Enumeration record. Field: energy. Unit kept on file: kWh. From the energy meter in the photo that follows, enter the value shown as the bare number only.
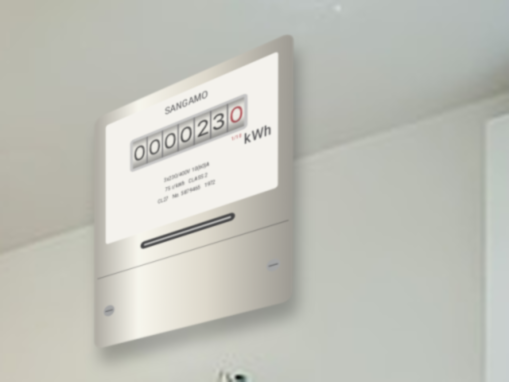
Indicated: 23.0
